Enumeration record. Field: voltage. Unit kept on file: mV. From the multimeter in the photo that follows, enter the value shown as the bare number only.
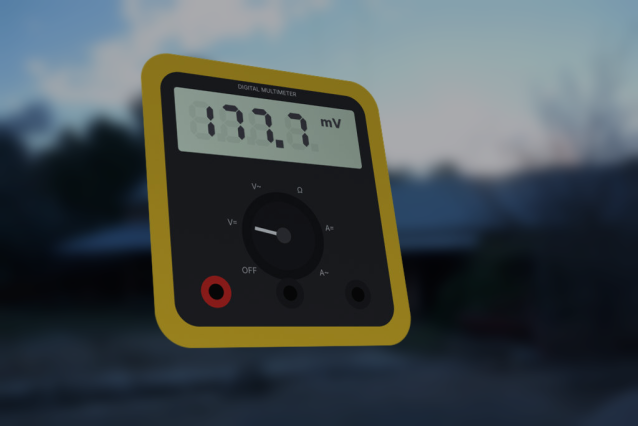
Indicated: 177.7
